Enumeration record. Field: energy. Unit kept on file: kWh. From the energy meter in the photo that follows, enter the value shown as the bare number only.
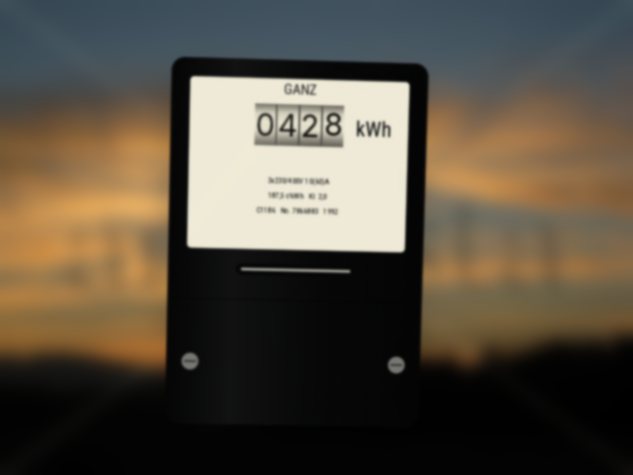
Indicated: 428
